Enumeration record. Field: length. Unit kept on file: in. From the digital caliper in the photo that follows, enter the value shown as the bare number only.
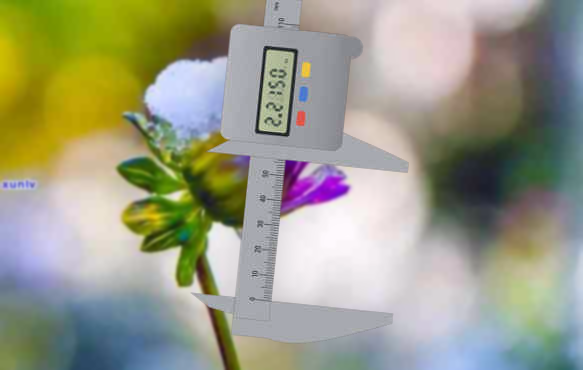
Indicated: 2.2150
